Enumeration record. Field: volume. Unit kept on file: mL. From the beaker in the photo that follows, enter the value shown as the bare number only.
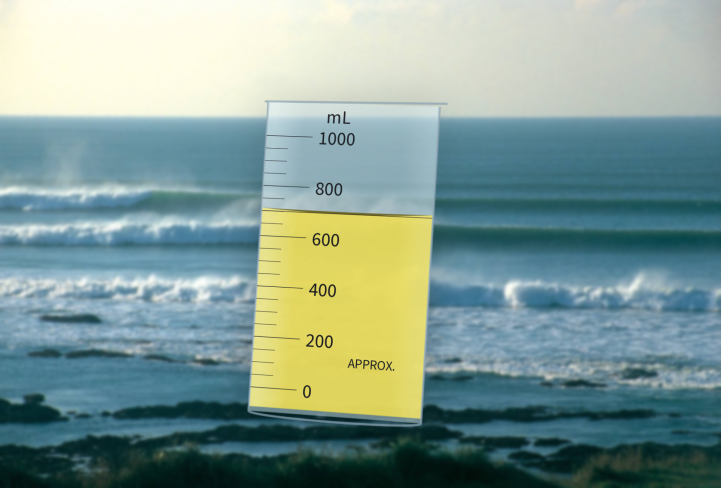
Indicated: 700
